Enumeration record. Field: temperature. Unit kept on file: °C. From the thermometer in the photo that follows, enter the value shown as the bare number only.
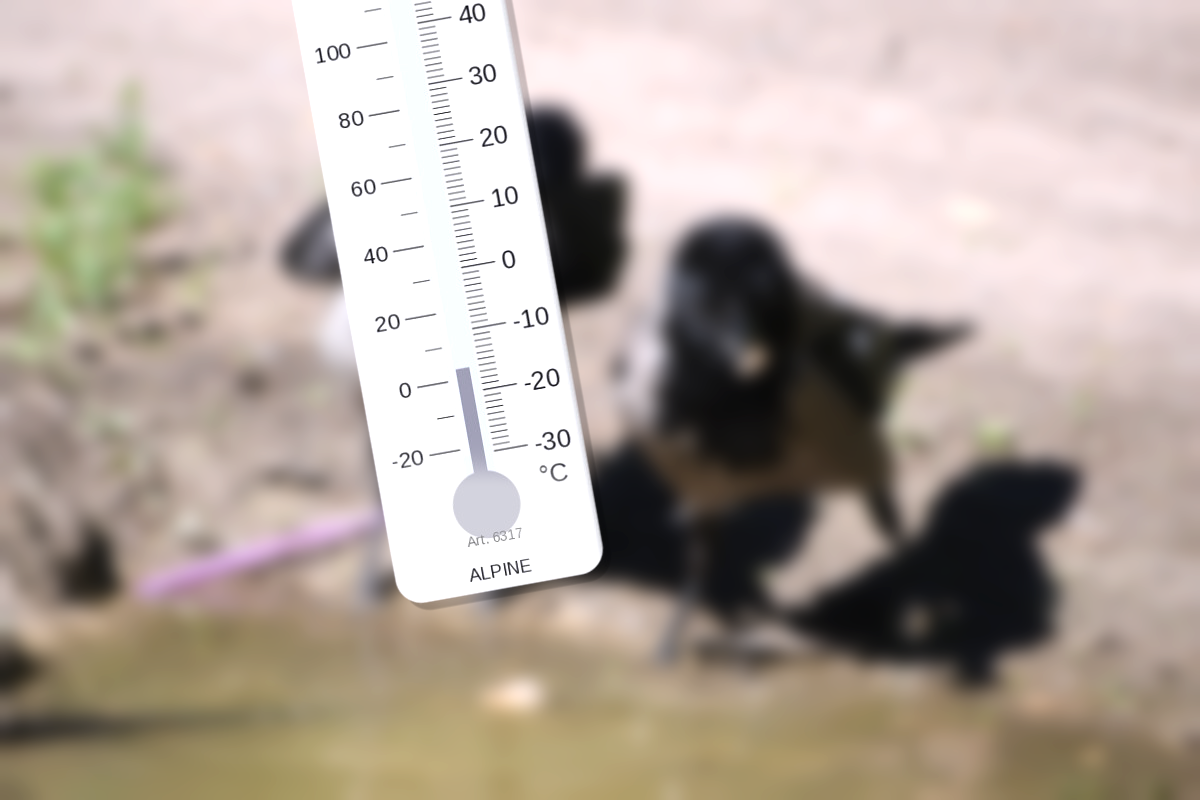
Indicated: -16
